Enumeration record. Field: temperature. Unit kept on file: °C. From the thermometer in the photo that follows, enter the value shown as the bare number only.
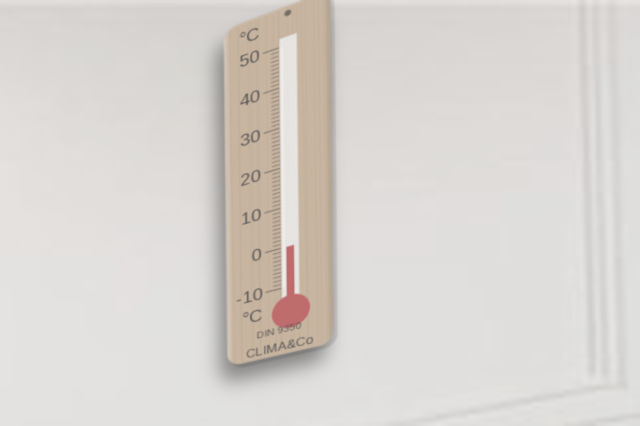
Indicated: 0
